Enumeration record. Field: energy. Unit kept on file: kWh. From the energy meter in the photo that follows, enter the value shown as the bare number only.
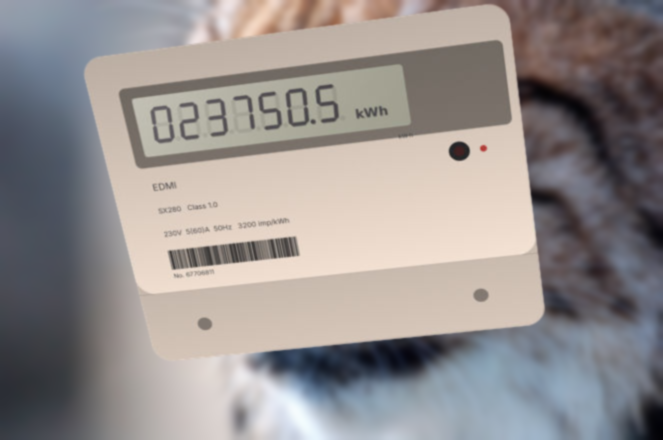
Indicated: 23750.5
